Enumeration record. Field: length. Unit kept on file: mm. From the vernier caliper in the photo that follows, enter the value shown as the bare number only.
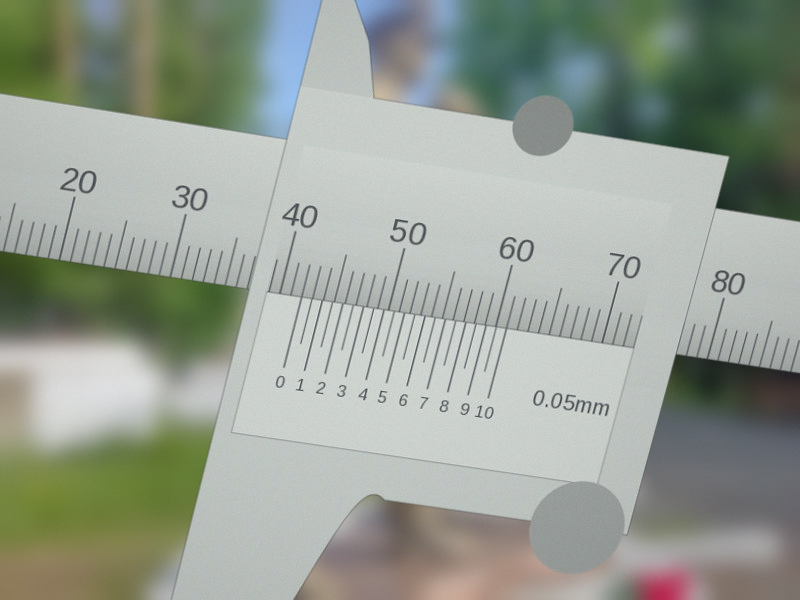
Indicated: 42.0
